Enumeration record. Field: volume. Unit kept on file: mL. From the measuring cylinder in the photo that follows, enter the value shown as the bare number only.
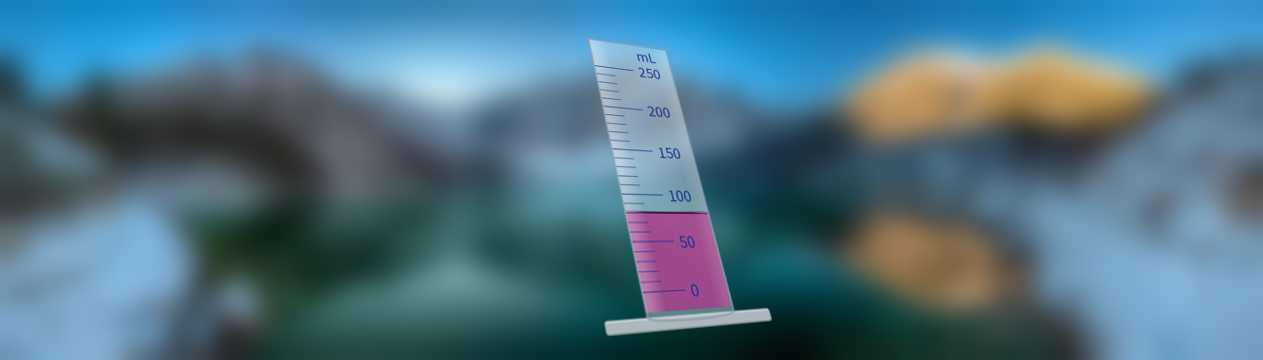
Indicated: 80
